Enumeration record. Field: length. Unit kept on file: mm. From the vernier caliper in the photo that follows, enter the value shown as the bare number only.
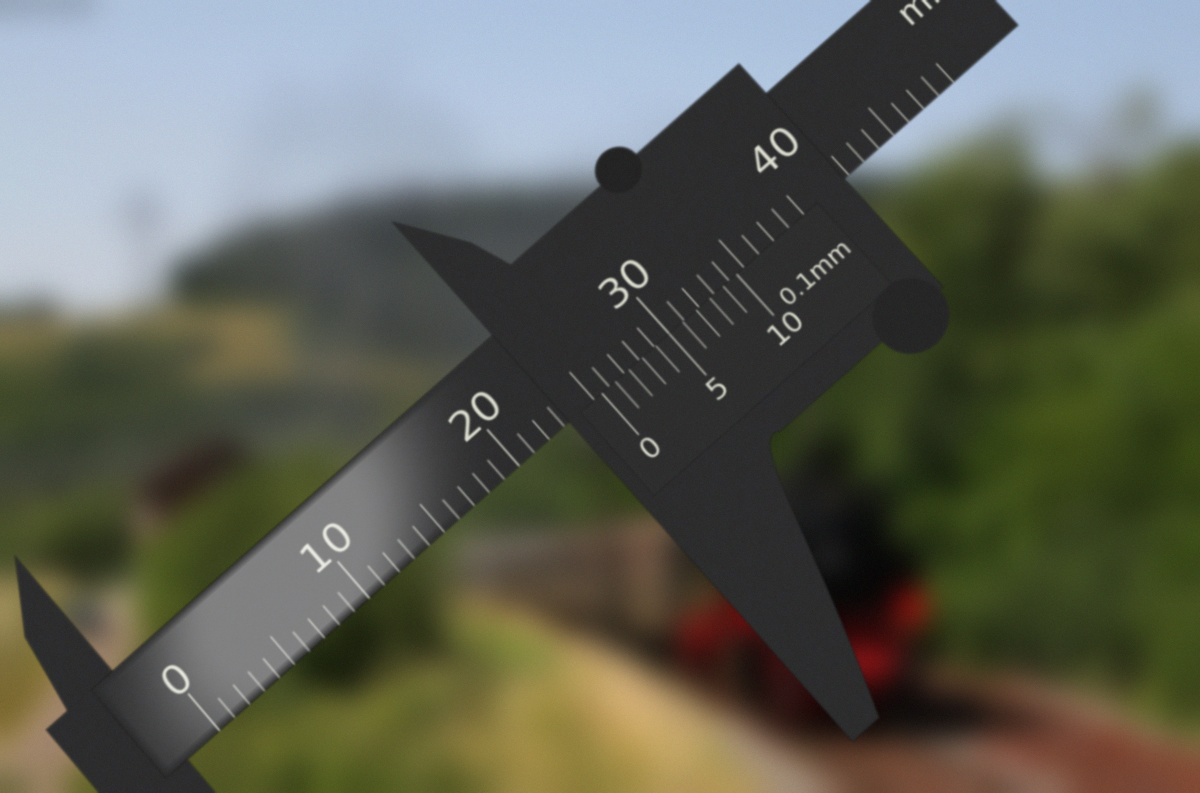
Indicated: 25.5
